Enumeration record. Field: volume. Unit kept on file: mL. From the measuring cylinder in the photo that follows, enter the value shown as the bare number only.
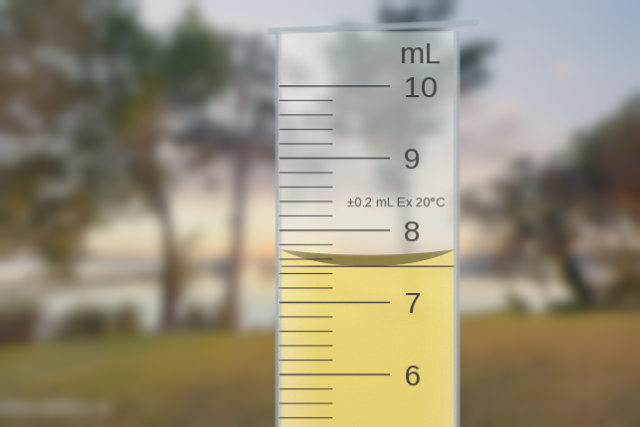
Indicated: 7.5
